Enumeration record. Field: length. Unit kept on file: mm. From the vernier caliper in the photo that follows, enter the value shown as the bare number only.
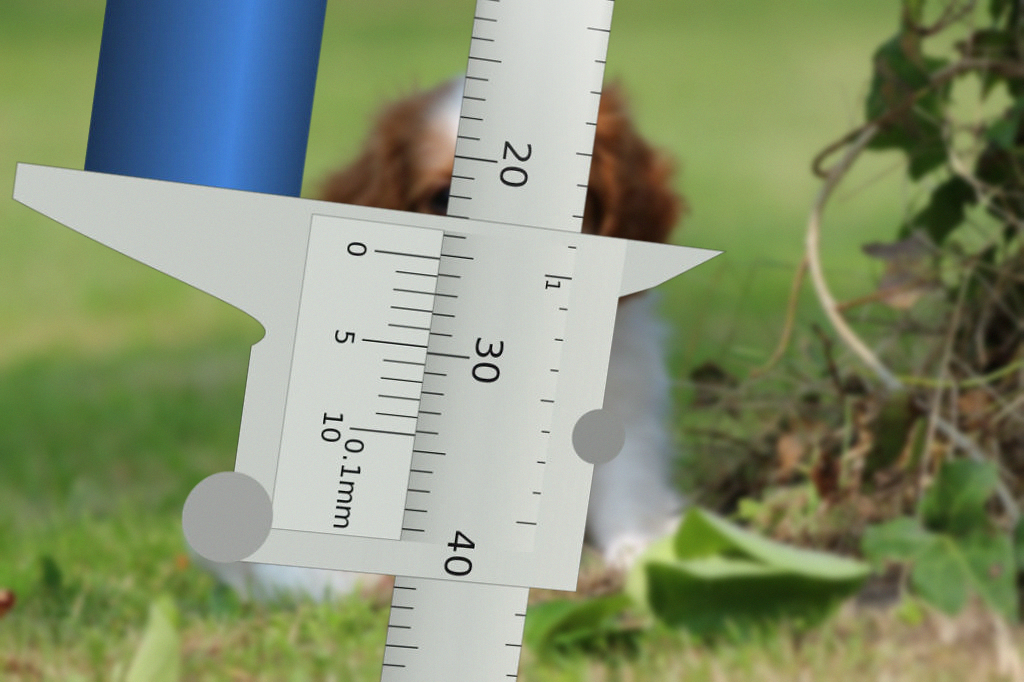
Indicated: 25.2
